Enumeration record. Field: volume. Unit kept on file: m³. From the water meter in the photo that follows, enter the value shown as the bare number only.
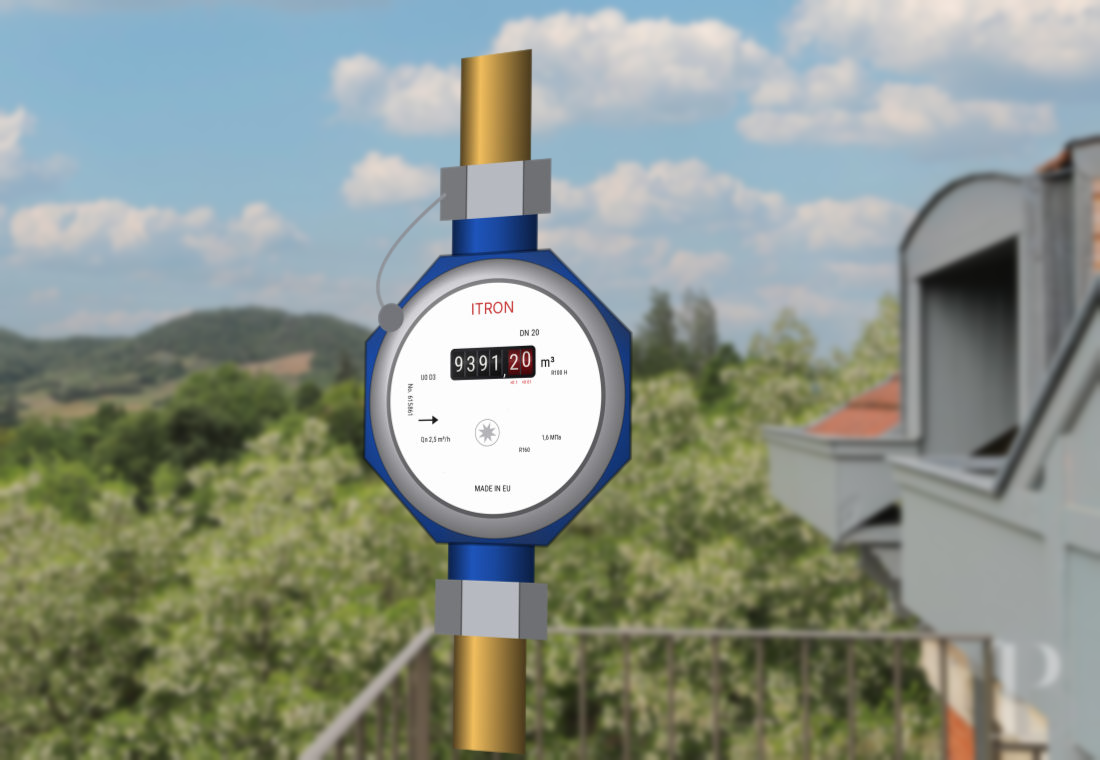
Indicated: 9391.20
